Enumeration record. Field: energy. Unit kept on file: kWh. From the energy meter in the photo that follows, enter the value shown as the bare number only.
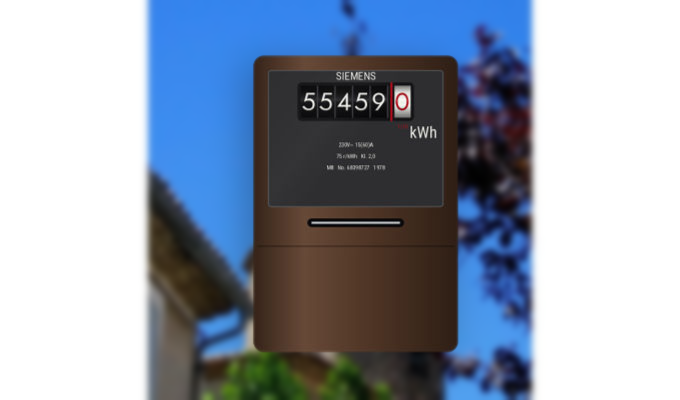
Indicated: 55459.0
